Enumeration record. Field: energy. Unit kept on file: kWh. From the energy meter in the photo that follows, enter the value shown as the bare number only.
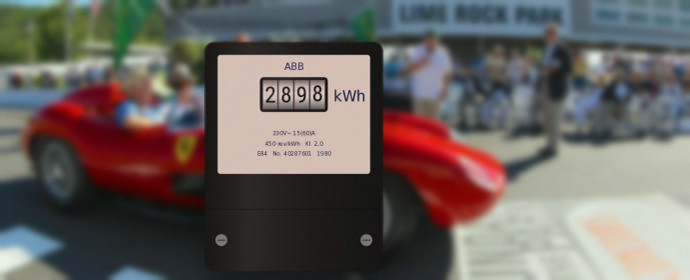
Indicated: 2898
